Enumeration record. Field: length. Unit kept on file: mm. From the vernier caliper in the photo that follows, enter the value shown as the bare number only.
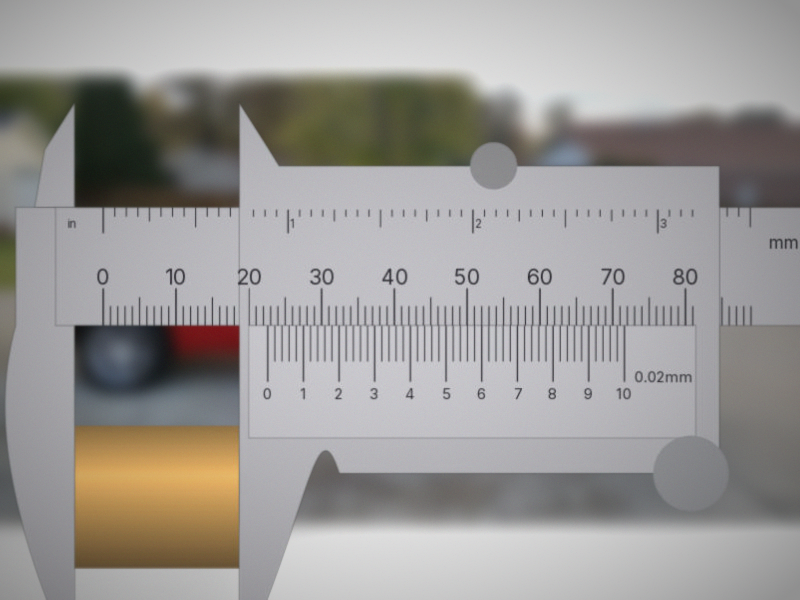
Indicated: 22.6
